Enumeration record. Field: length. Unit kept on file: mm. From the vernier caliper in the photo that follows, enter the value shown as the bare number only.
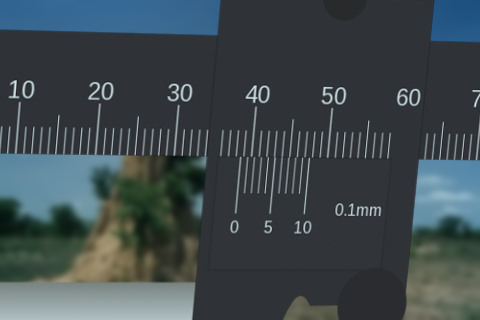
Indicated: 38.6
